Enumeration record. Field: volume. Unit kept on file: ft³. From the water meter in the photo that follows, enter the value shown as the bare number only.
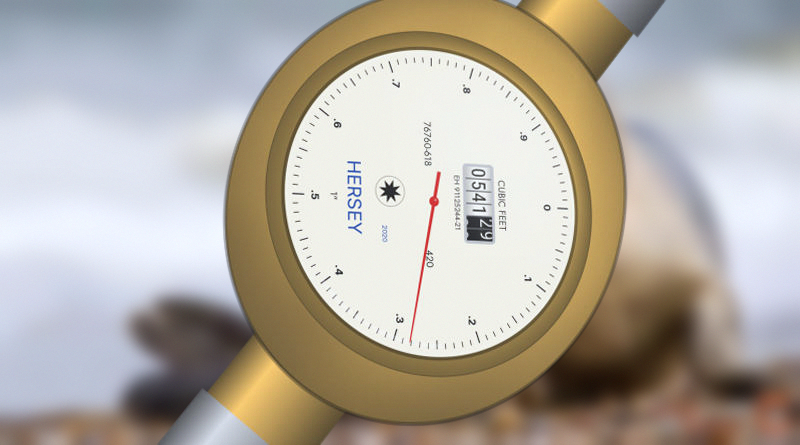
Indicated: 54129.28
